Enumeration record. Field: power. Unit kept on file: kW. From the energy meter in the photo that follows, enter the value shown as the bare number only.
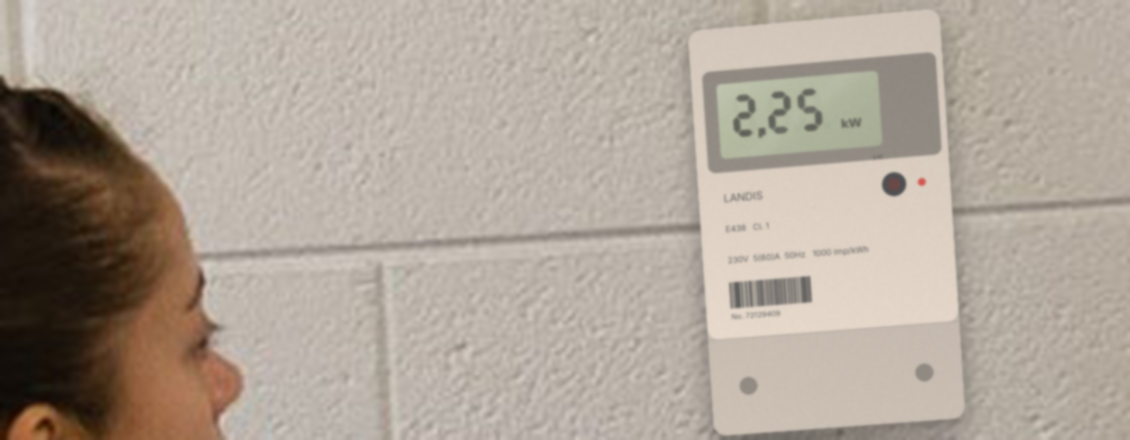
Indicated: 2.25
